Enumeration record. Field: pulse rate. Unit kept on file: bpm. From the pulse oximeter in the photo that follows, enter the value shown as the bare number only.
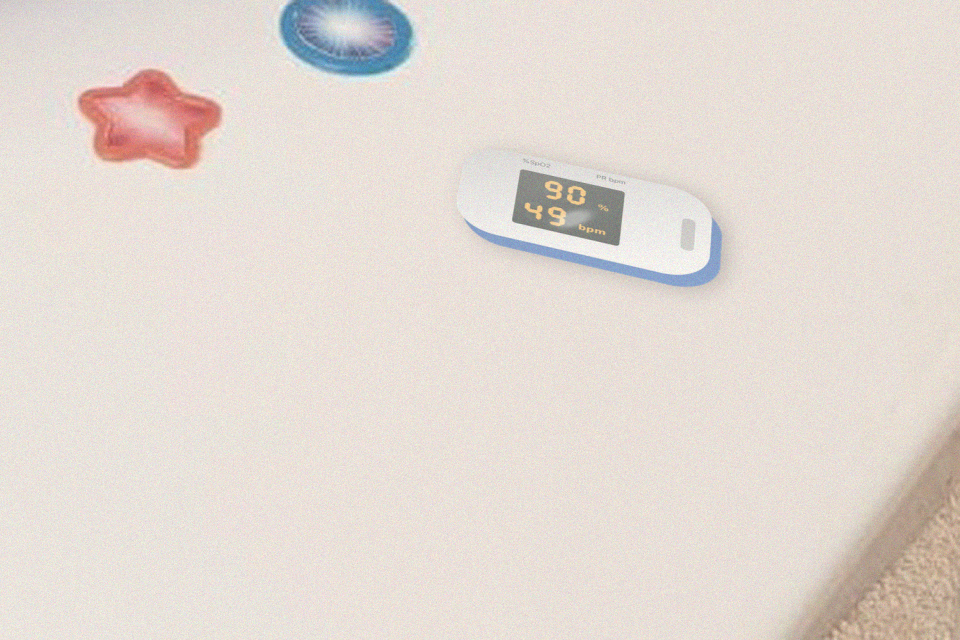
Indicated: 49
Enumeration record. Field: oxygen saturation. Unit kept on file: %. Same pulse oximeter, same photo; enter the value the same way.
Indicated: 90
